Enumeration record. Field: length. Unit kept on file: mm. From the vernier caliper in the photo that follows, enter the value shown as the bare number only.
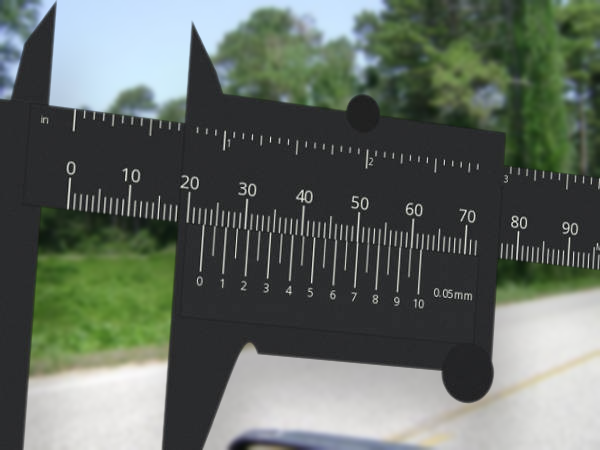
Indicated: 22.8
